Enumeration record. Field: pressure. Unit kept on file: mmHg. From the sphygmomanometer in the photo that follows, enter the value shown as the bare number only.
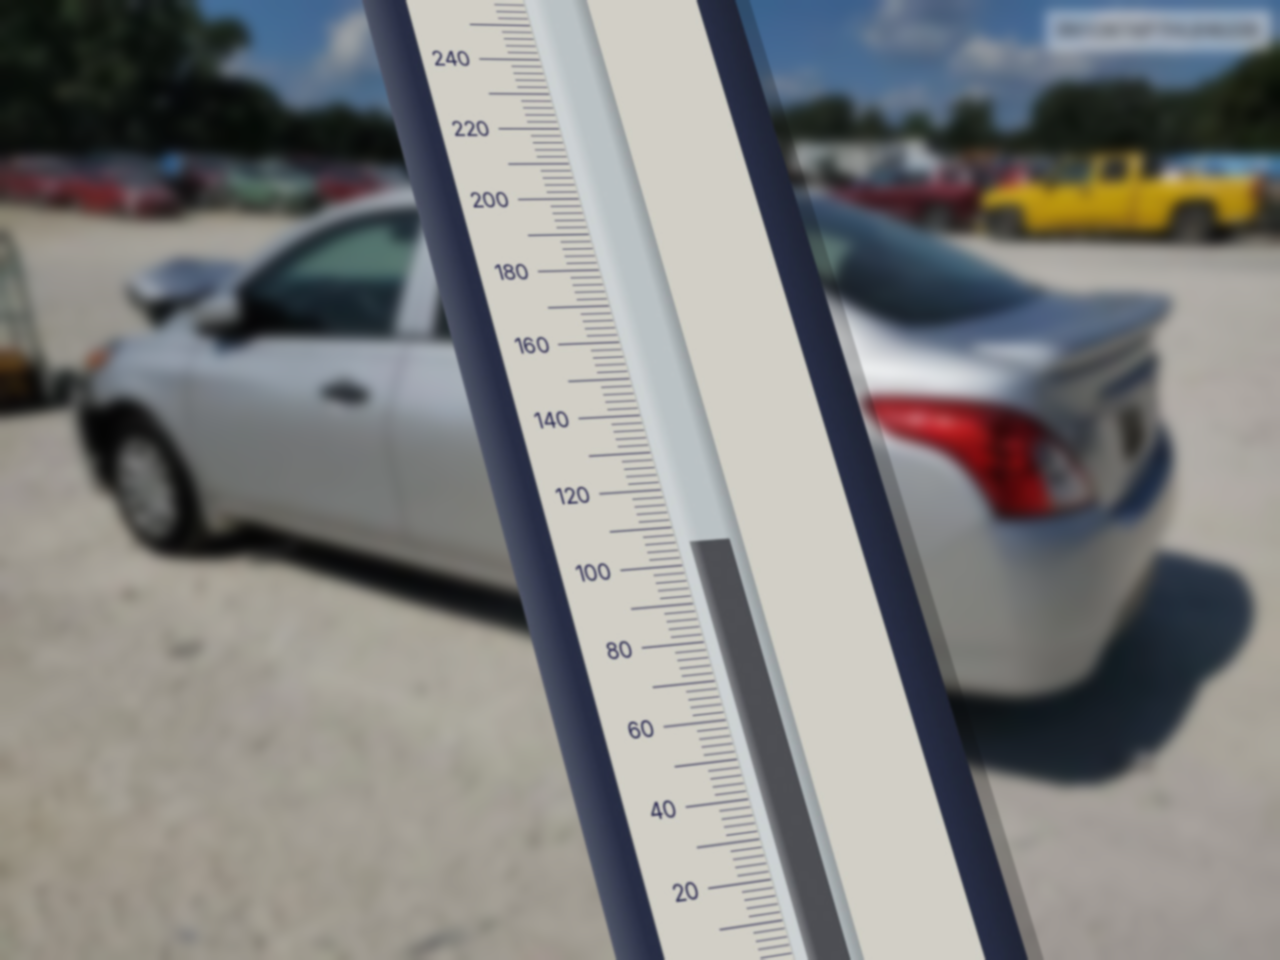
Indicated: 106
